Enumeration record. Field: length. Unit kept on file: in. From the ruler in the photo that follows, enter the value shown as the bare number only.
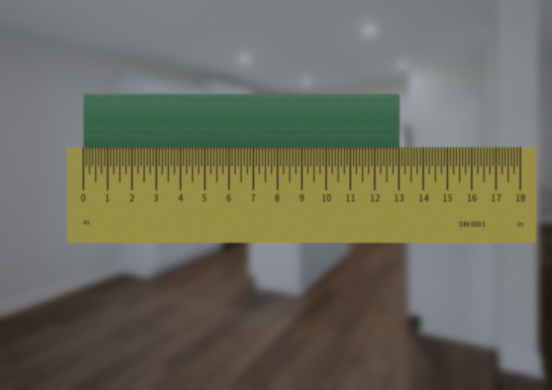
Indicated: 13
